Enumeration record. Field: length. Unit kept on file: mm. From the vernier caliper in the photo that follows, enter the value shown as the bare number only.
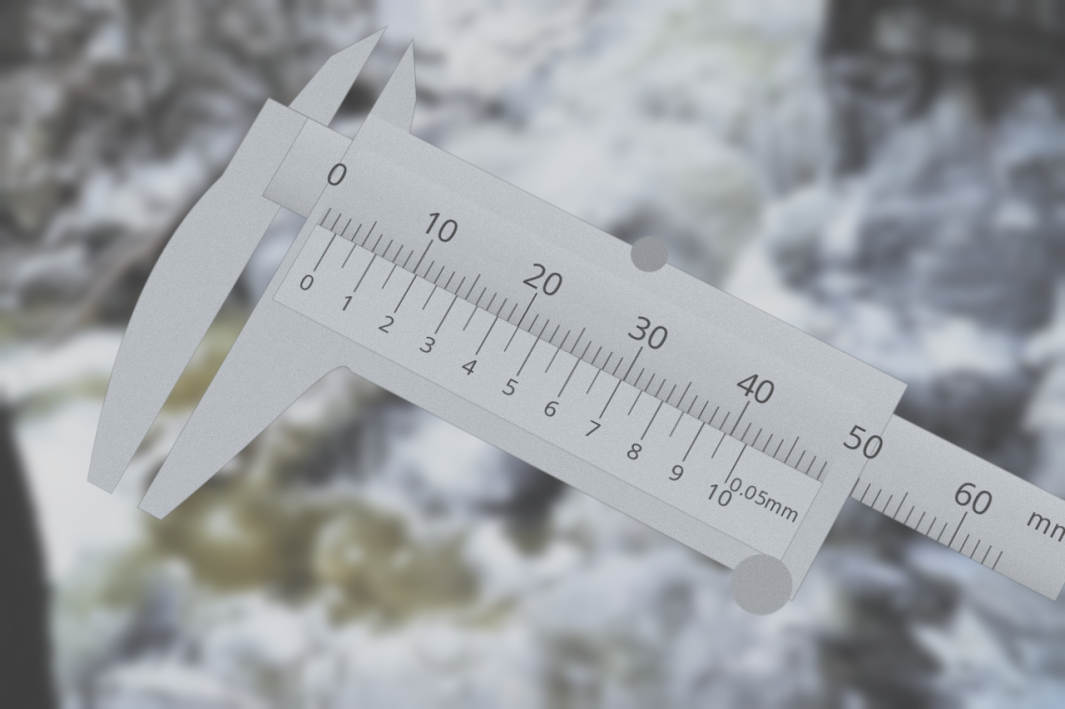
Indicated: 2.5
